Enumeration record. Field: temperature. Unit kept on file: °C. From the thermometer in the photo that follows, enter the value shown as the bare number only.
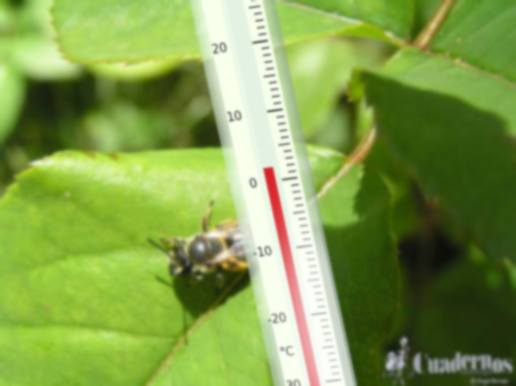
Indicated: 2
